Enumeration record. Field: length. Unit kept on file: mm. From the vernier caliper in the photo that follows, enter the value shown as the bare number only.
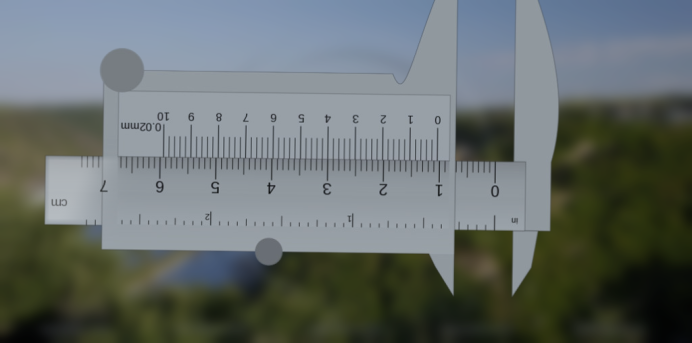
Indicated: 10.4
